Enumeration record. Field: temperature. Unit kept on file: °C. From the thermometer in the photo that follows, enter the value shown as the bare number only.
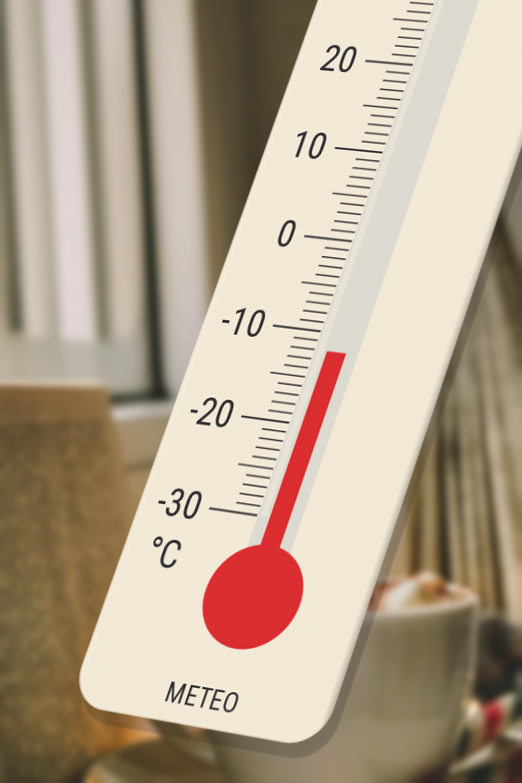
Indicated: -12
